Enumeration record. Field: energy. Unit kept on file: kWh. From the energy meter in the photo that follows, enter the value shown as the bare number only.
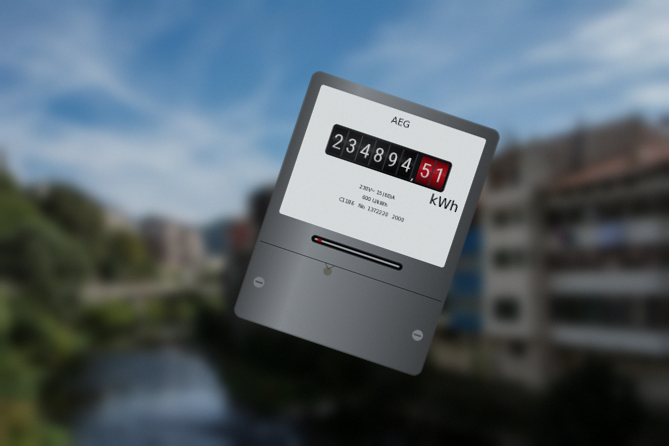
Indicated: 234894.51
